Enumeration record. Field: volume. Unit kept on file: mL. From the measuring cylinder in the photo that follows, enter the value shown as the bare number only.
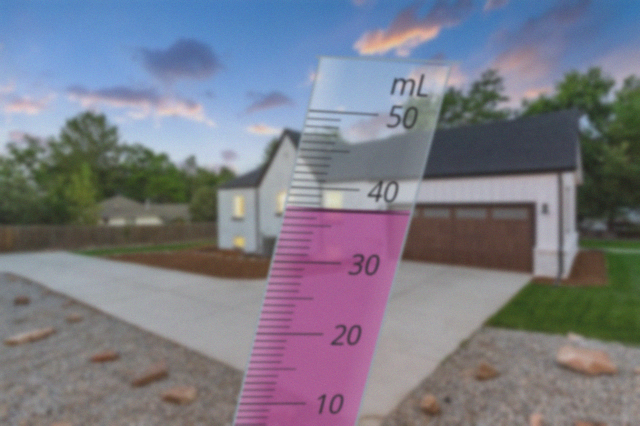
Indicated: 37
